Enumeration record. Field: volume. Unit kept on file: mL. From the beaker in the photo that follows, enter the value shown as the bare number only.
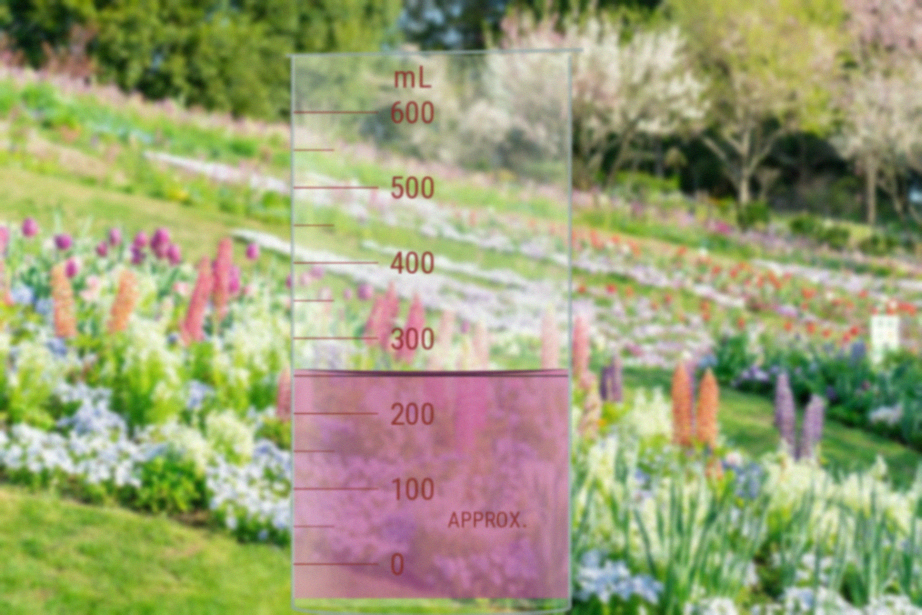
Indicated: 250
